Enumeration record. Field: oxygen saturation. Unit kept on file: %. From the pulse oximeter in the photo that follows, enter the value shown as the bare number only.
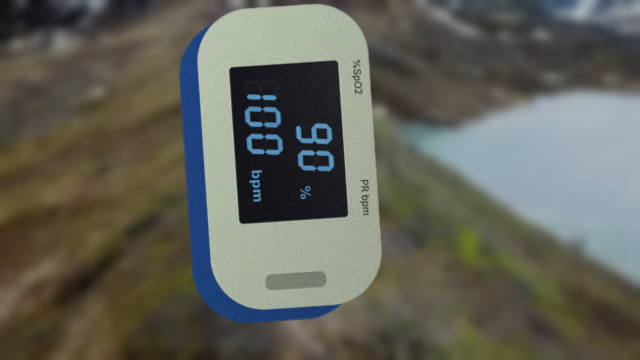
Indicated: 90
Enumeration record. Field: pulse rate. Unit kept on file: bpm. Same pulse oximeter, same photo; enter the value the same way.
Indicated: 100
